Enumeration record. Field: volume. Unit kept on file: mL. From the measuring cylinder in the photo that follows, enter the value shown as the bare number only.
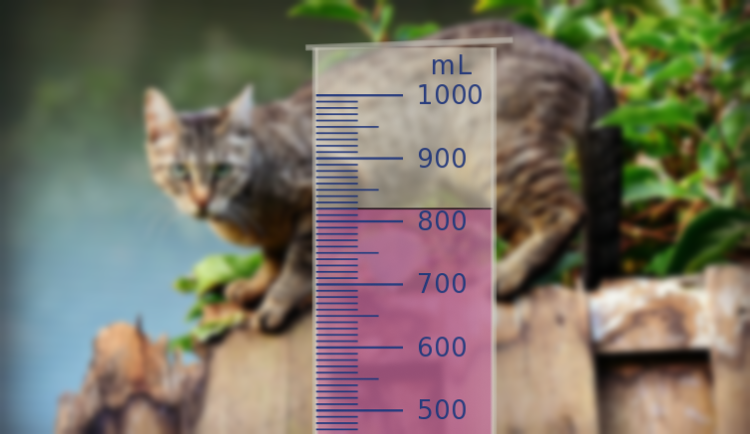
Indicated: 820
